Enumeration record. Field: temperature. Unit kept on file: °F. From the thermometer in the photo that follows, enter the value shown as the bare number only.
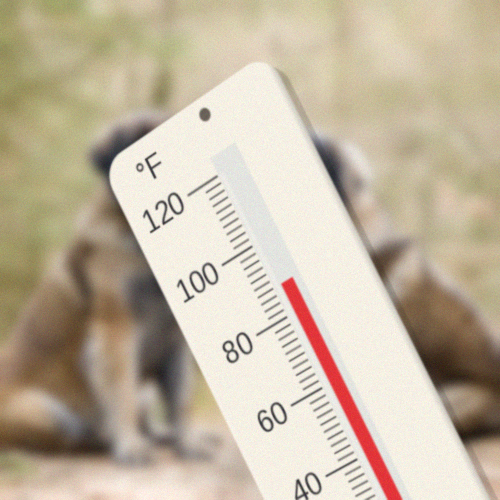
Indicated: 88
